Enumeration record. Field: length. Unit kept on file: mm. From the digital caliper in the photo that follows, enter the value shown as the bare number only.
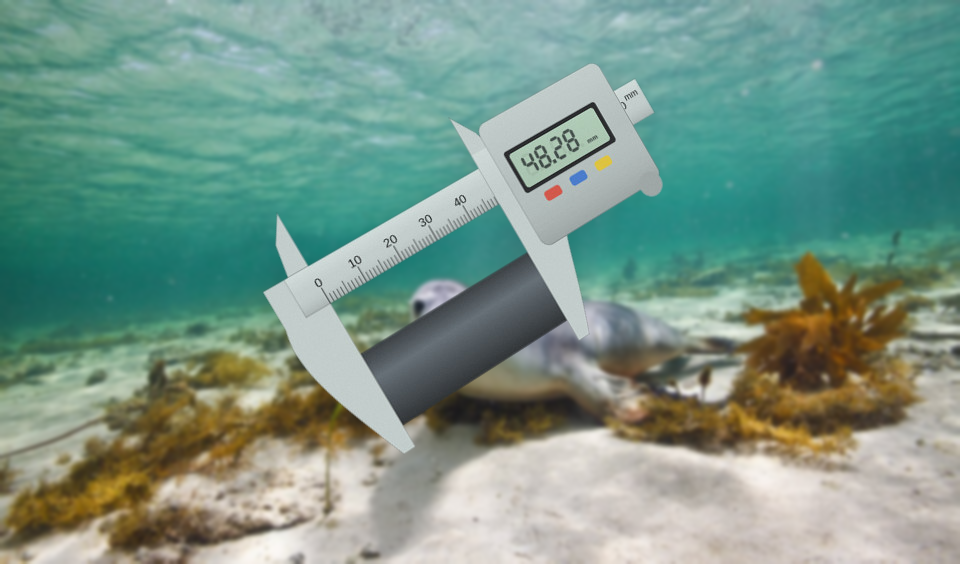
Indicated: 48.28
